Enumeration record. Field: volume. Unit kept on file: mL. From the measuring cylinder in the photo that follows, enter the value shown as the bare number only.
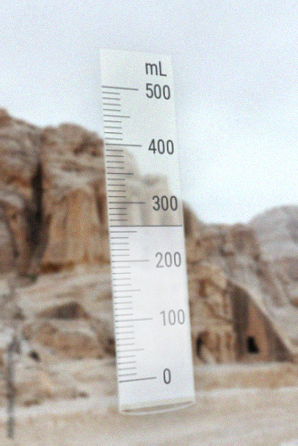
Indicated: 260
